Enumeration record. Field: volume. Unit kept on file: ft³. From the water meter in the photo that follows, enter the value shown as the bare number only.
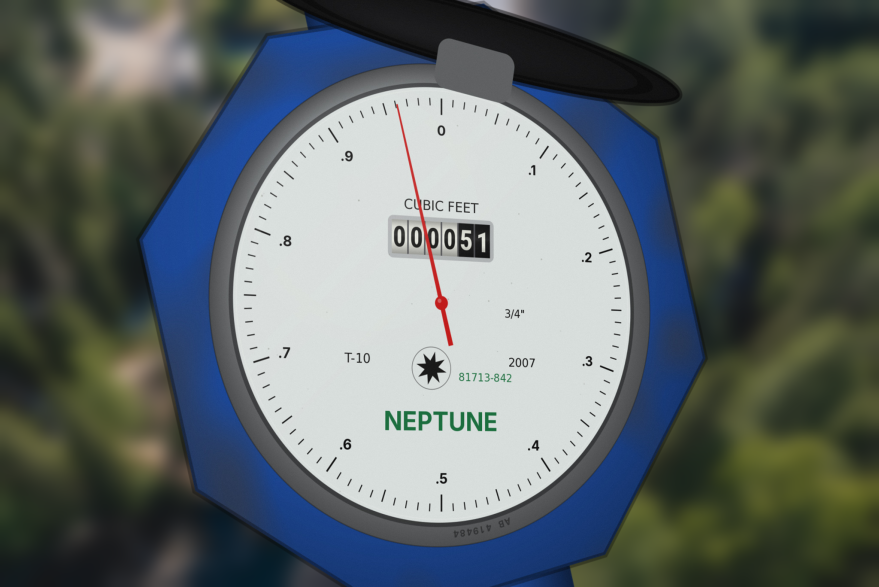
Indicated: 50.96
